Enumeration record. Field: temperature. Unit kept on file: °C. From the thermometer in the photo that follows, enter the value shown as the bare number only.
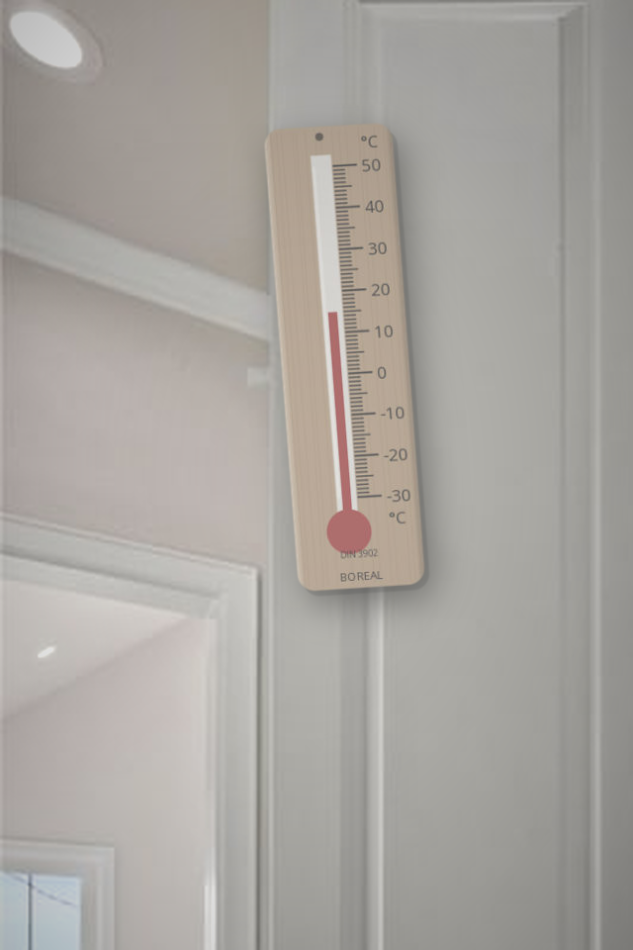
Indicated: 15
